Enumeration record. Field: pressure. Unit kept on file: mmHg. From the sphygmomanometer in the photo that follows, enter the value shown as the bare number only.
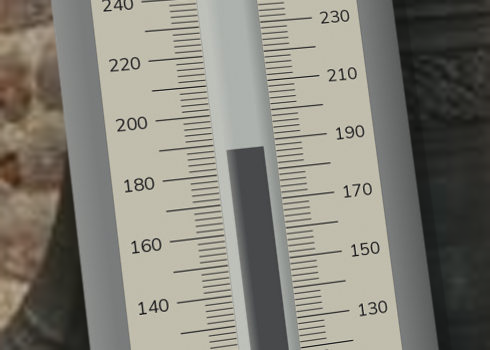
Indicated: 188
